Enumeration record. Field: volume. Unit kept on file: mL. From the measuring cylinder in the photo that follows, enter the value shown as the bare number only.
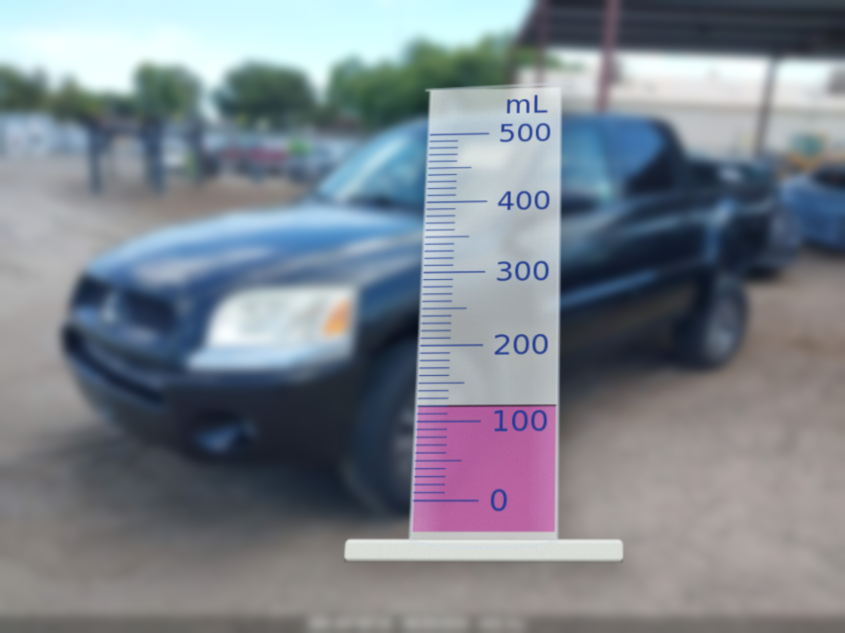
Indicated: 120
